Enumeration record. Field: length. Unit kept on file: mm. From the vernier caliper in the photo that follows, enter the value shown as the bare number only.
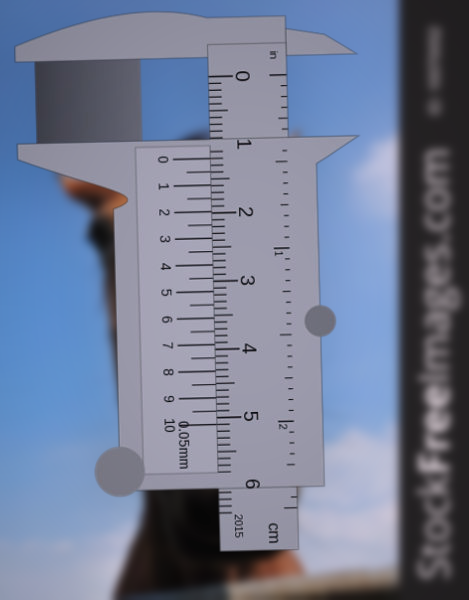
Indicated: 12.0
